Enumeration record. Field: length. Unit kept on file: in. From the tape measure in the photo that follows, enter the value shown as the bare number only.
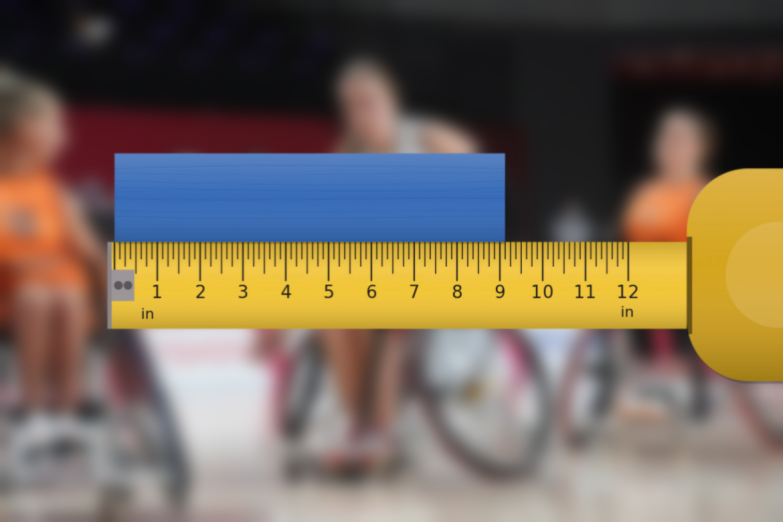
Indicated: 9.125
